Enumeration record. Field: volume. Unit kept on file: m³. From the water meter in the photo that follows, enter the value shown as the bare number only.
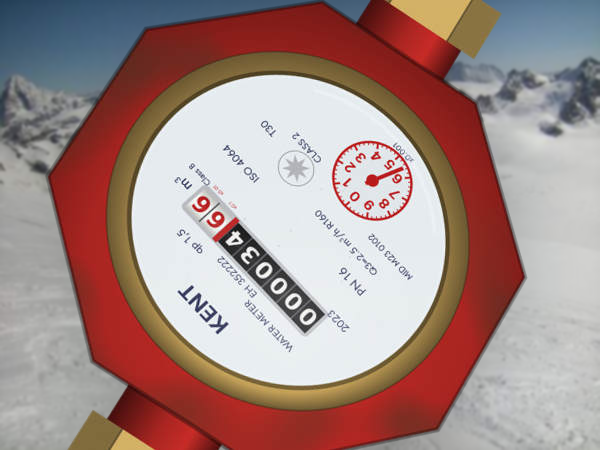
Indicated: 34.665
